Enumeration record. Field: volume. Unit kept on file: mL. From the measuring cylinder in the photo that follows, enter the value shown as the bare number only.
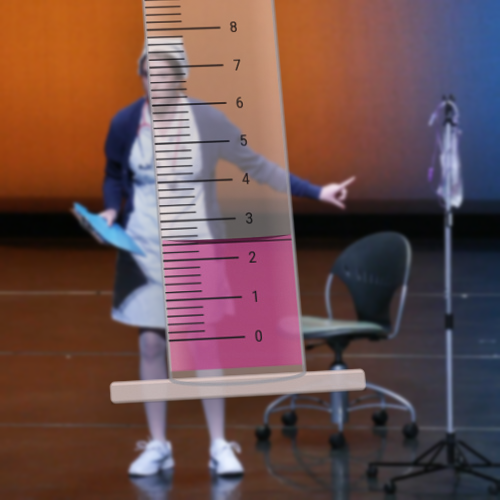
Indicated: 2.4
